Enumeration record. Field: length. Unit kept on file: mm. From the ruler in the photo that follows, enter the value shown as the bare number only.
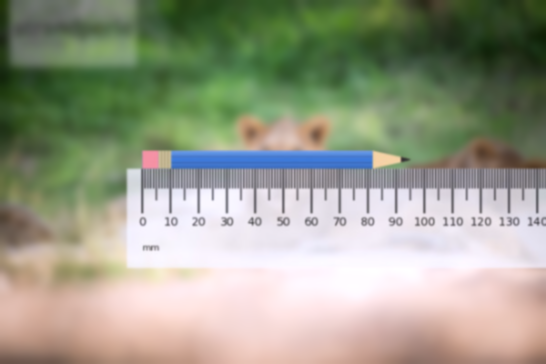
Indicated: 95
